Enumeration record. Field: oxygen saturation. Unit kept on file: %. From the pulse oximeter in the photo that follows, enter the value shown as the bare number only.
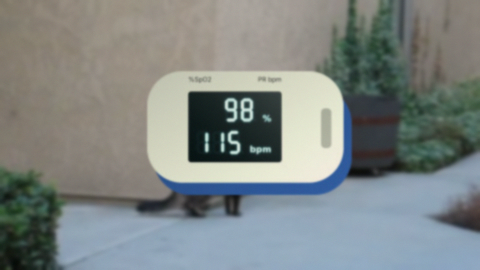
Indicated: 98
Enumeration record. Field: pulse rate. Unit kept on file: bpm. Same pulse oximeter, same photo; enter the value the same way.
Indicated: 115
